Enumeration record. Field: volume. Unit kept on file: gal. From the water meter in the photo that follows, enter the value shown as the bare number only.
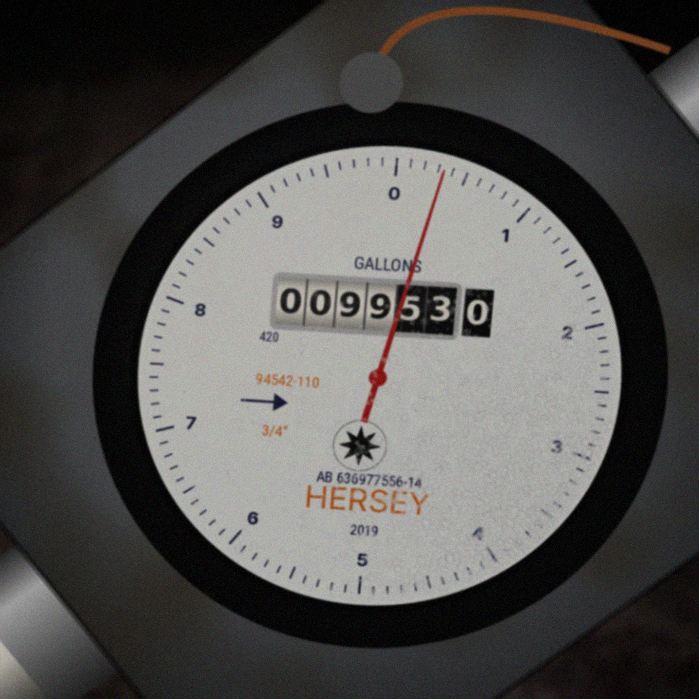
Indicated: 99530.3
